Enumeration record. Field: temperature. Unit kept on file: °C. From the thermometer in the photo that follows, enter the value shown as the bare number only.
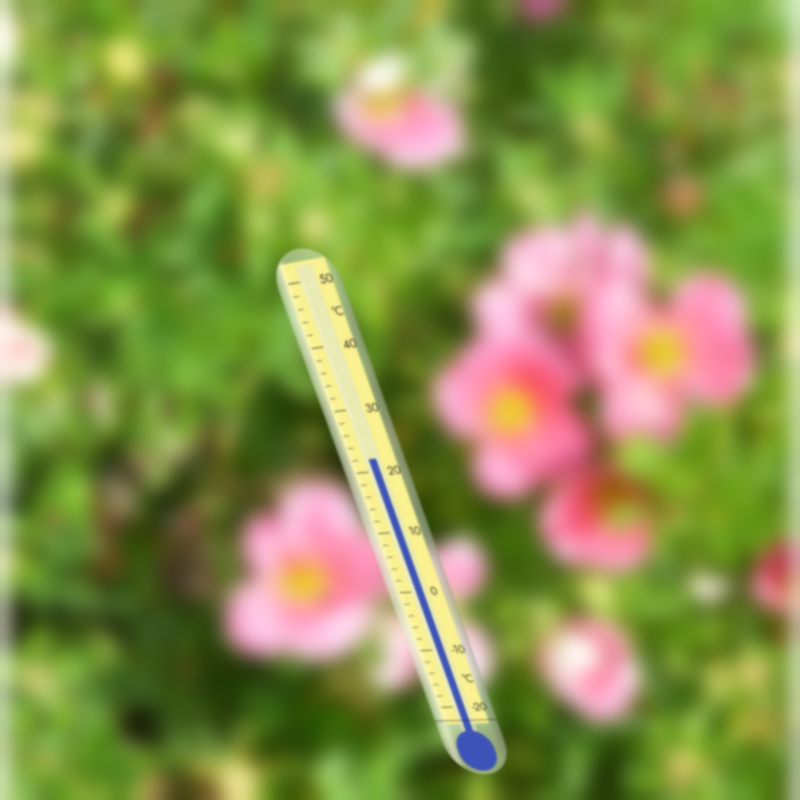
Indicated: 22
